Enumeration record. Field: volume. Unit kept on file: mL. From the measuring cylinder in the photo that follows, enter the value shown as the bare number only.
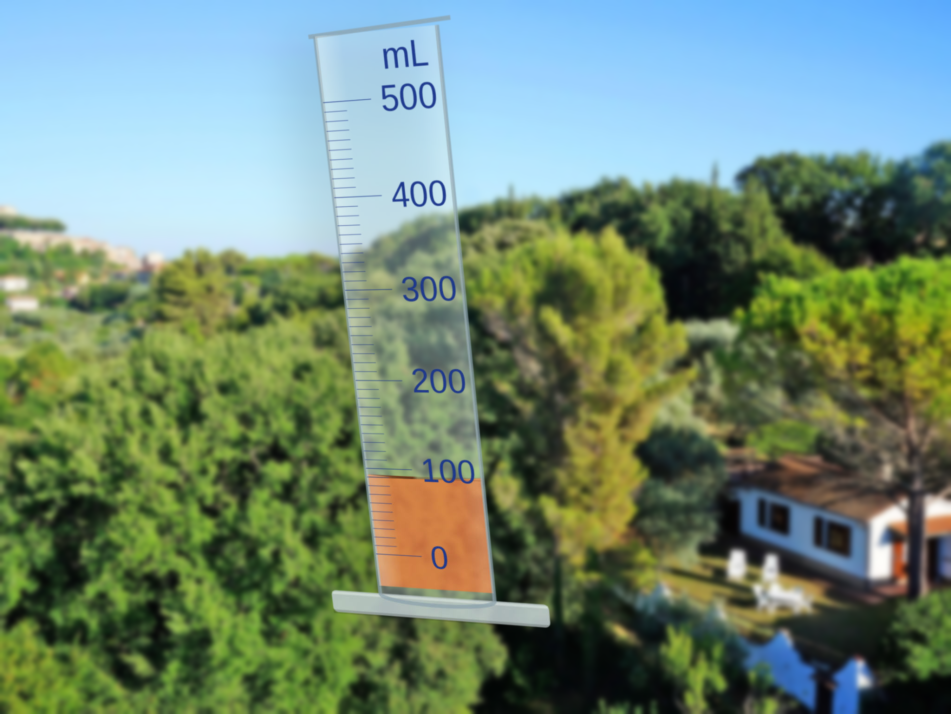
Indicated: 90
